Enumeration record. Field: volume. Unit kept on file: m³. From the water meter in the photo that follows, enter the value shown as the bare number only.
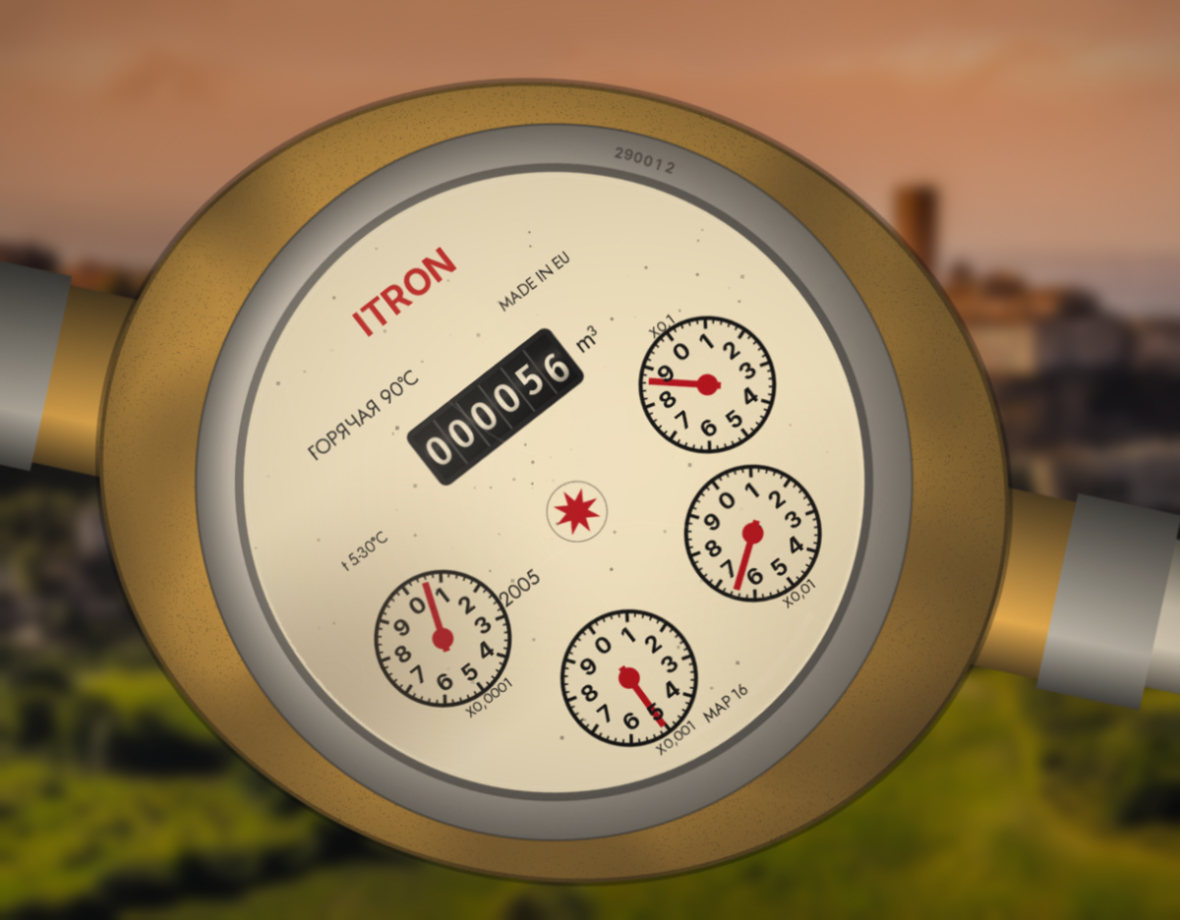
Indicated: 55.8650
